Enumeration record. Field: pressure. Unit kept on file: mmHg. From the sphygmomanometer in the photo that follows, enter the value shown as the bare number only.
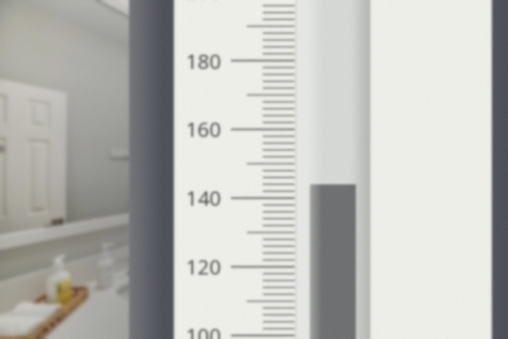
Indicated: 144
